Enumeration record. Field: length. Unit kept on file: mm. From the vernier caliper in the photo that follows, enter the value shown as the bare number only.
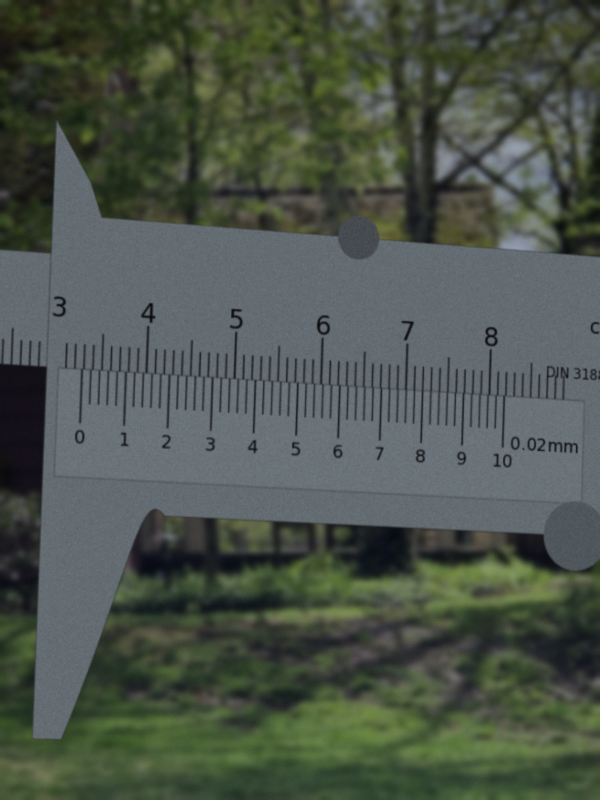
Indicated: 32.8
